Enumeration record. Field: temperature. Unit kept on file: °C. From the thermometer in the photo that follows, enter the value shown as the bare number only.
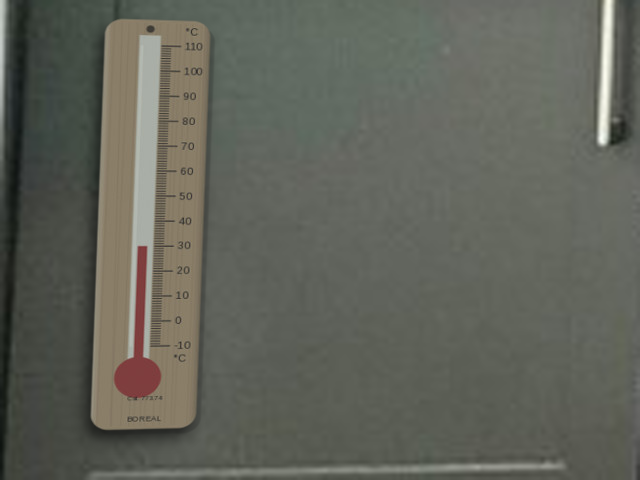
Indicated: 30
